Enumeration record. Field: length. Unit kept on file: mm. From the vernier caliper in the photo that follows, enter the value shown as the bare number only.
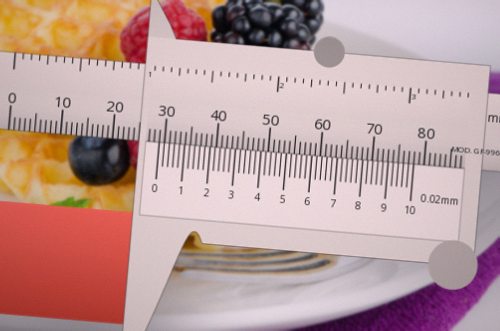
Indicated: 29.0
